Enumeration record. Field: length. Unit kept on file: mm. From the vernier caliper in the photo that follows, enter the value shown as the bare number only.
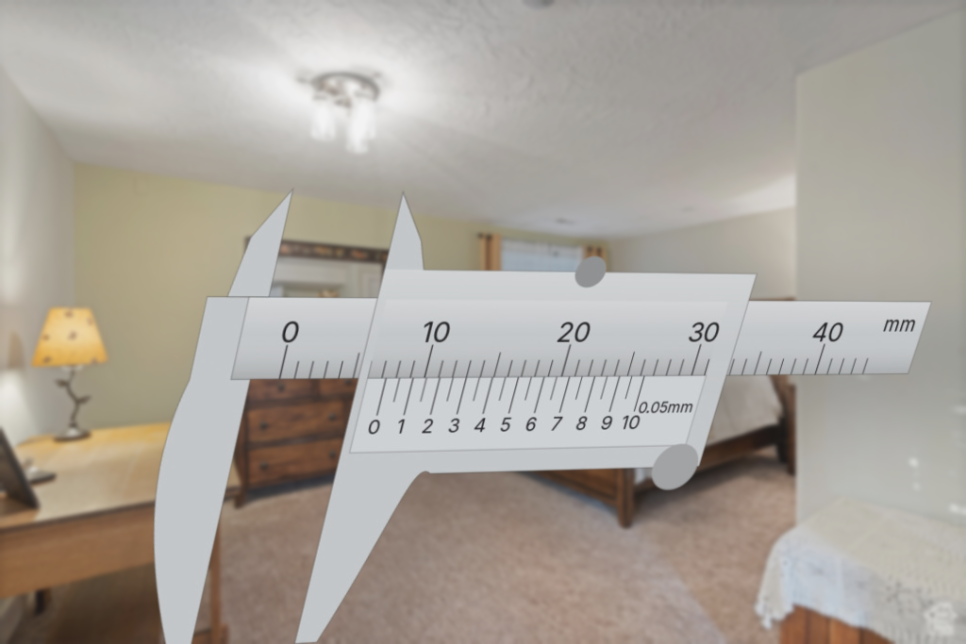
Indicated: 7.3
